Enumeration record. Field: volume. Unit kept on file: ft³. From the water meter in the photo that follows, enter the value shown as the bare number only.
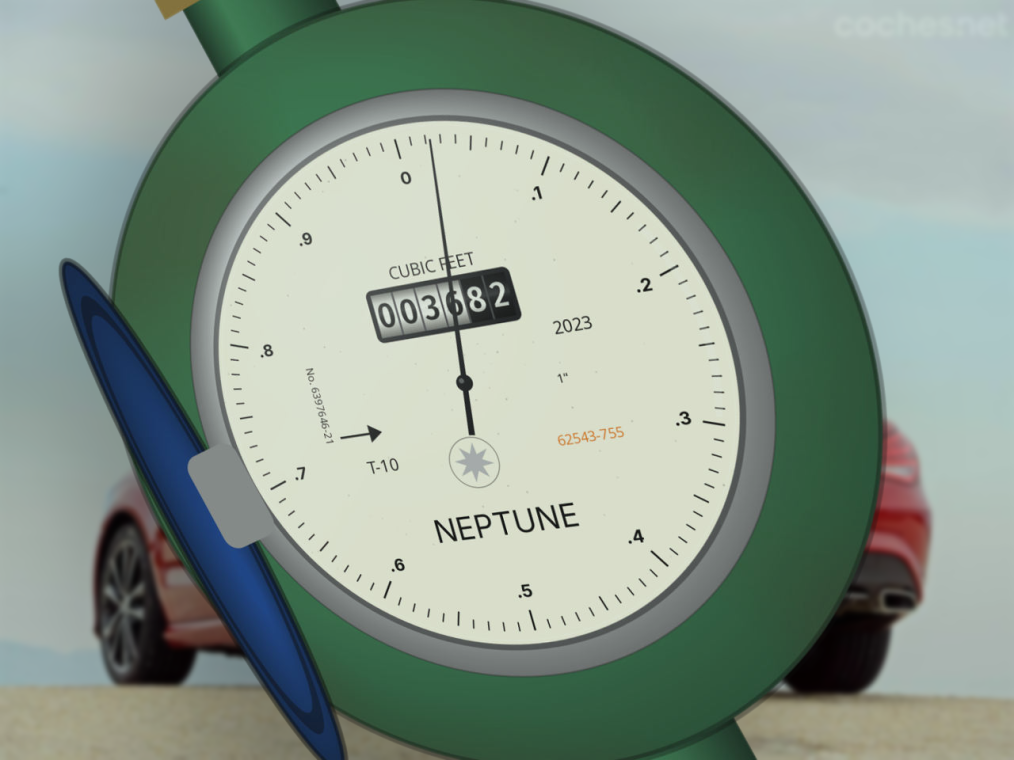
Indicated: 3682.02
